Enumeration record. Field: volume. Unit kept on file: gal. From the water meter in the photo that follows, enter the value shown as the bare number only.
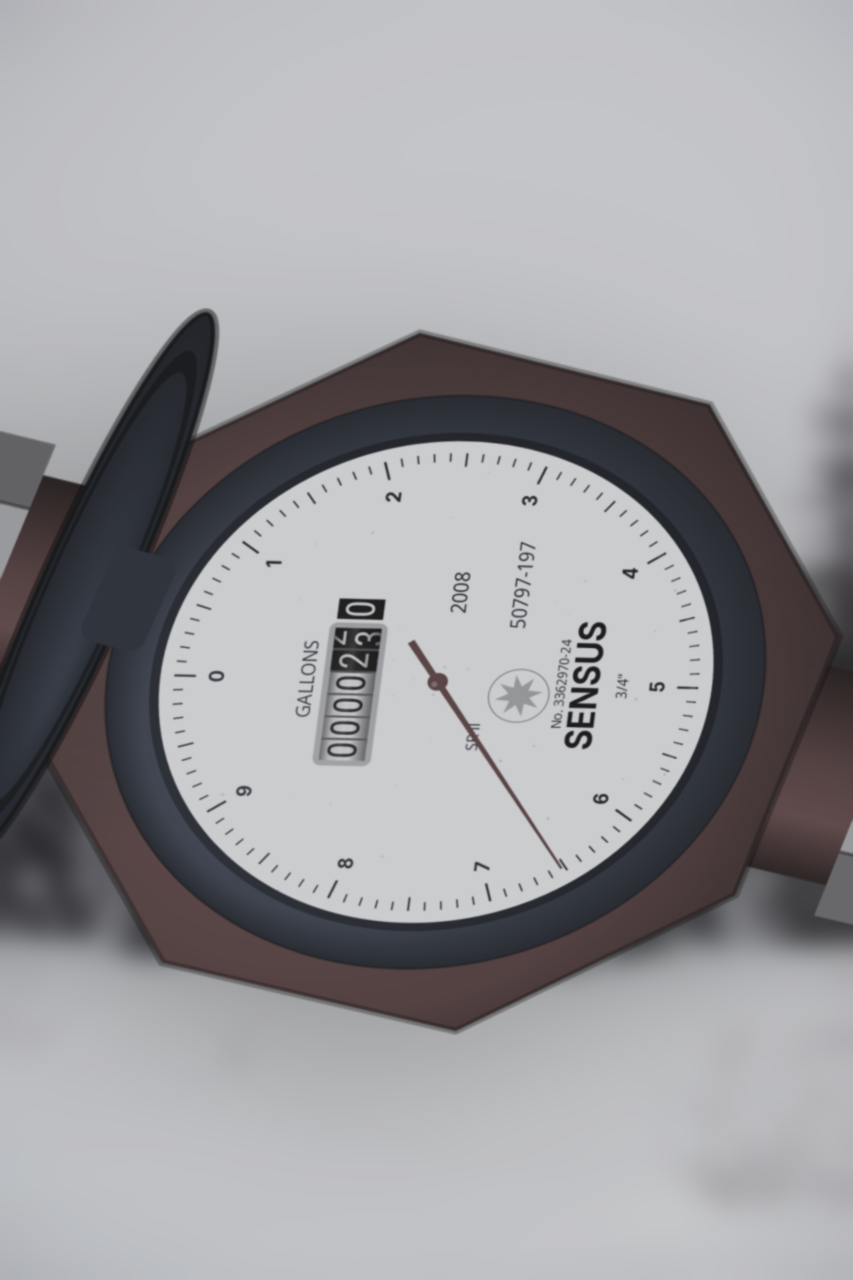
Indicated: 226.5
